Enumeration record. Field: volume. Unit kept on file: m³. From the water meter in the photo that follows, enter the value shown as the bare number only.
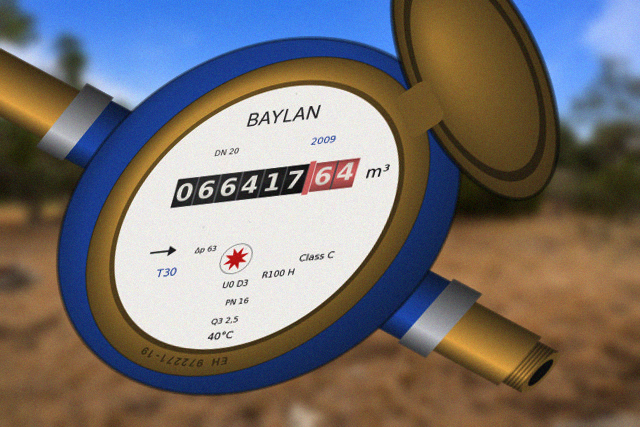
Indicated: 66417.64
